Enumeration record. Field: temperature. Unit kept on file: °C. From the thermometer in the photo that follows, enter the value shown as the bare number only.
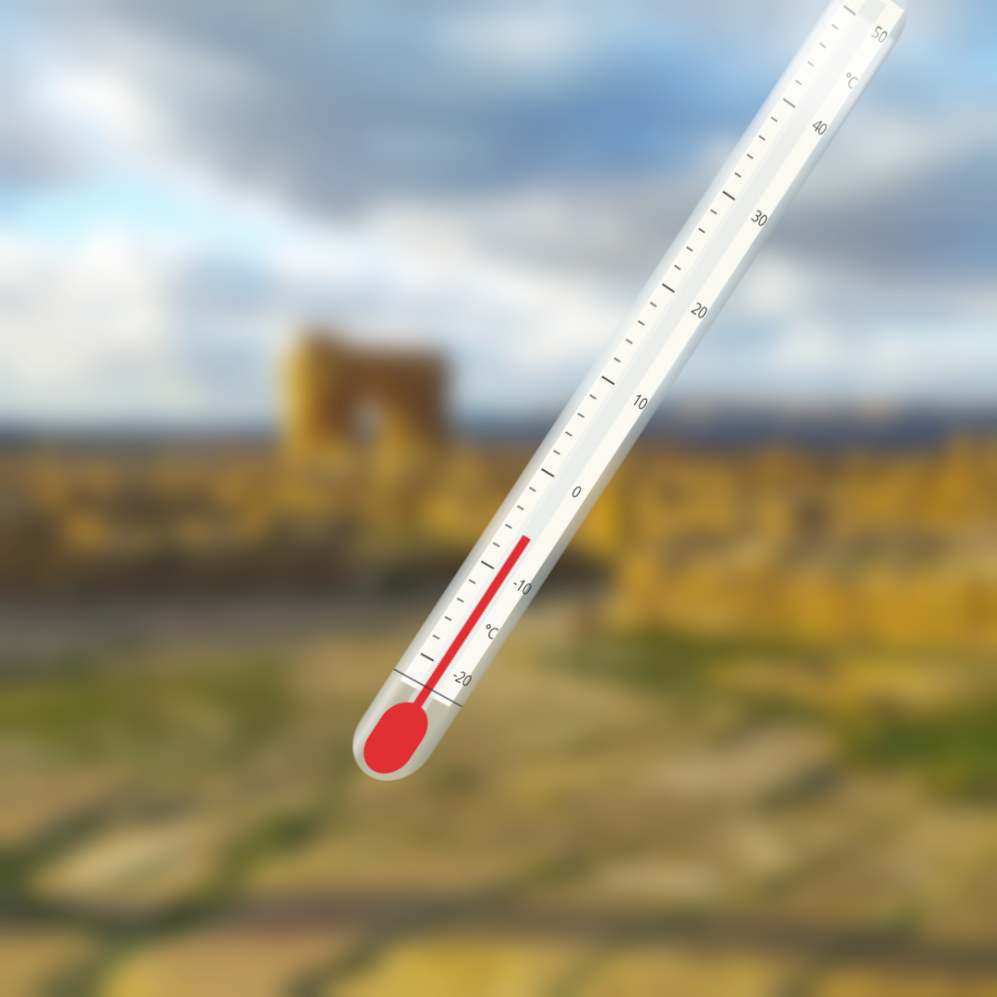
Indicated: -6
